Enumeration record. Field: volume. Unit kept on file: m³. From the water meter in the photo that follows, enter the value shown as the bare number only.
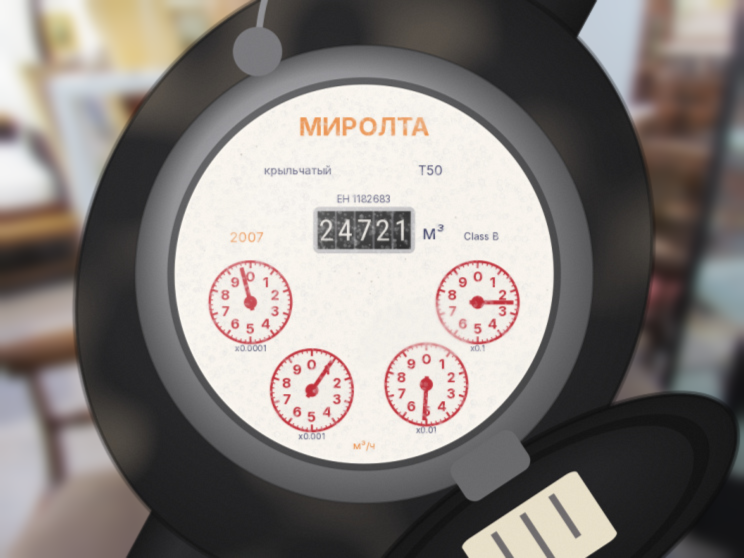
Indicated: 24721.2509
